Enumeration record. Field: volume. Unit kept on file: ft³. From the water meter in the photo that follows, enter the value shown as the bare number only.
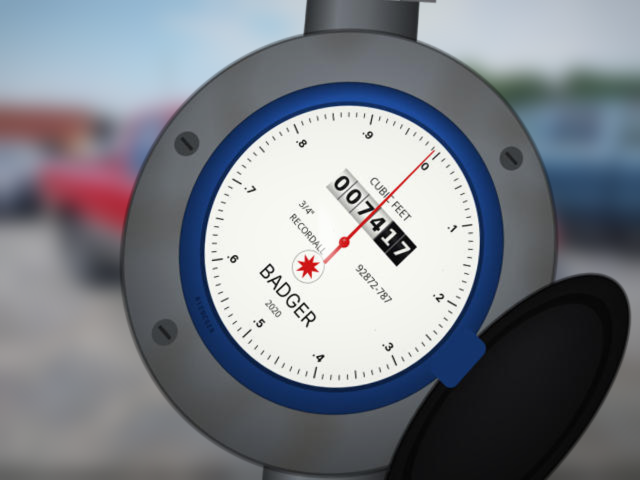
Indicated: 7416.99
